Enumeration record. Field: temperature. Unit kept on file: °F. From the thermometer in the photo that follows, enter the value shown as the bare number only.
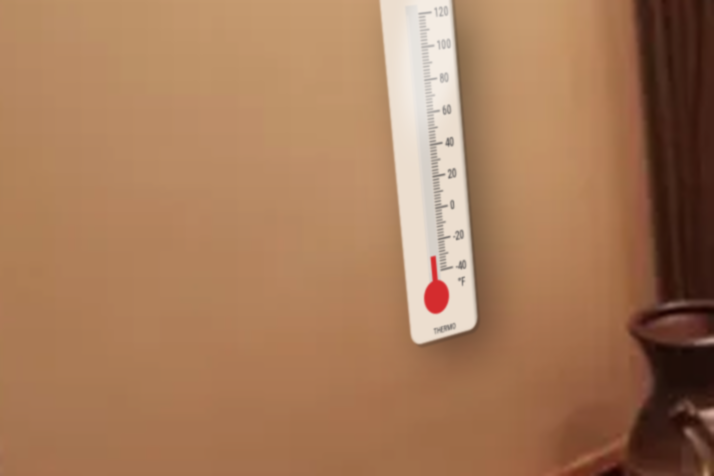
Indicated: -30
